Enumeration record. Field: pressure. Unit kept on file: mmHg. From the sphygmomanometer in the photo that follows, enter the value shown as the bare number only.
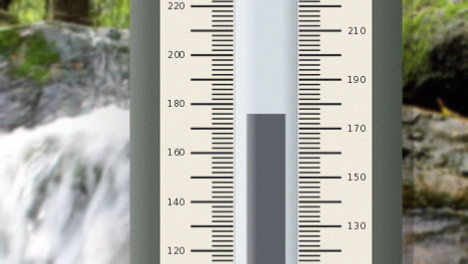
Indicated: 176
